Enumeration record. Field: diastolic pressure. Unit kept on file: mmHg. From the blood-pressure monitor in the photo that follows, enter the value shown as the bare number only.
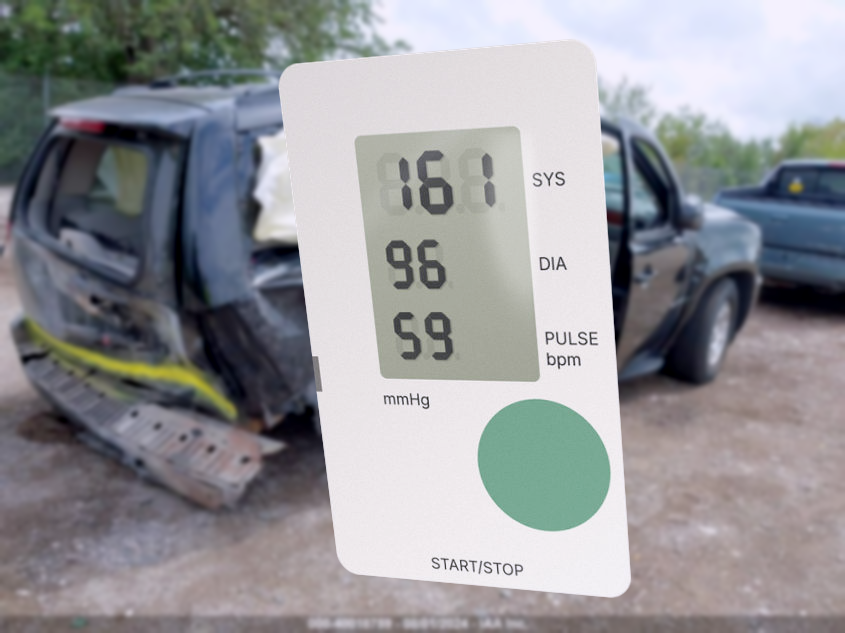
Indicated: 96
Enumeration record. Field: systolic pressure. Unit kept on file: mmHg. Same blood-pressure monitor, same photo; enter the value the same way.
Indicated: 161
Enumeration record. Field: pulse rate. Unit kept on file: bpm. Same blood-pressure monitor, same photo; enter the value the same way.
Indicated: 59
